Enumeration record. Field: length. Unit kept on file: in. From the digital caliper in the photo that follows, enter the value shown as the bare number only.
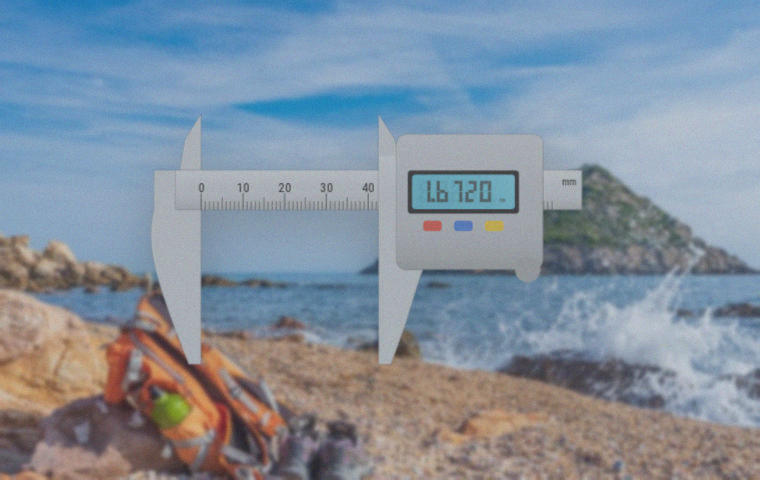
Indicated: 1.6720
